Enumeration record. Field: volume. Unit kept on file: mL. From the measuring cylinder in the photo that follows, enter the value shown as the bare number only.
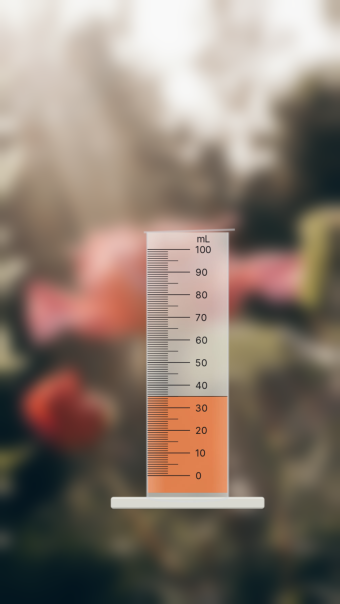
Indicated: 35
